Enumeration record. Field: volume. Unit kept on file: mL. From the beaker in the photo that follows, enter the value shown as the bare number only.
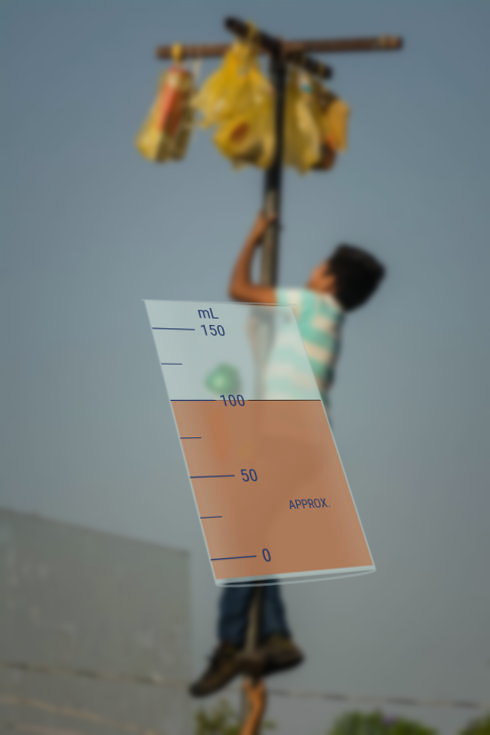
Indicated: 100
